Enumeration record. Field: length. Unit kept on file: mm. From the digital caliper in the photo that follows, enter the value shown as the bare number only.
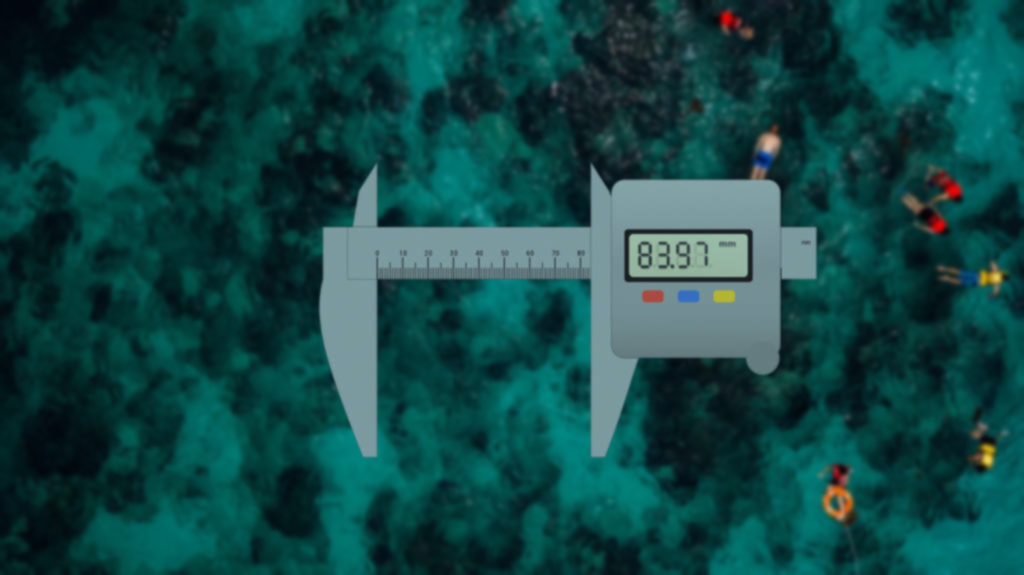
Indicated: 83.97
